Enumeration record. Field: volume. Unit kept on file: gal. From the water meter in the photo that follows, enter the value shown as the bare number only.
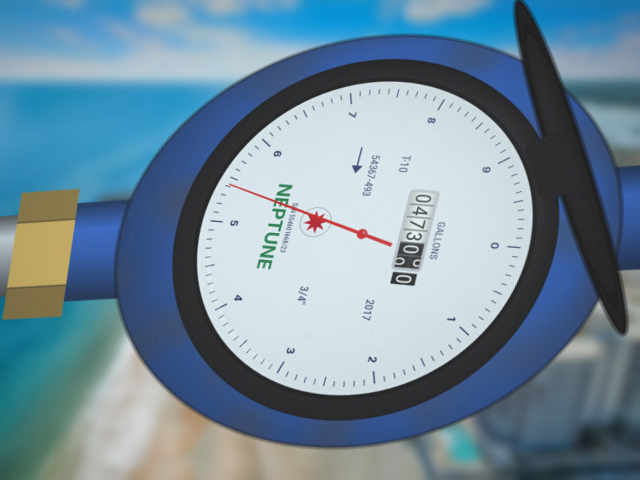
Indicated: 473085.4
